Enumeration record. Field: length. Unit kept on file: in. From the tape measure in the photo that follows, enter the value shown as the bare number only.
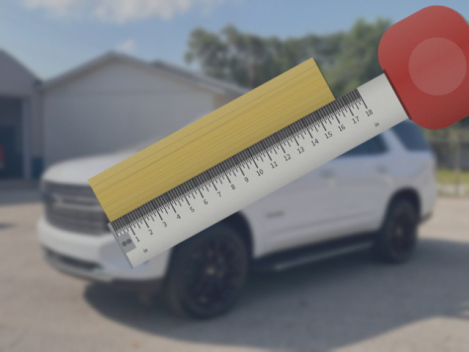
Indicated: 16.5
